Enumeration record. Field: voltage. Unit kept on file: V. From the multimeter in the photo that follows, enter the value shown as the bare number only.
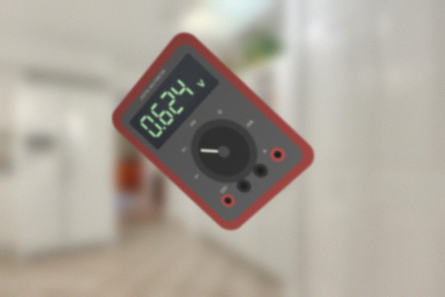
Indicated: 0.624
